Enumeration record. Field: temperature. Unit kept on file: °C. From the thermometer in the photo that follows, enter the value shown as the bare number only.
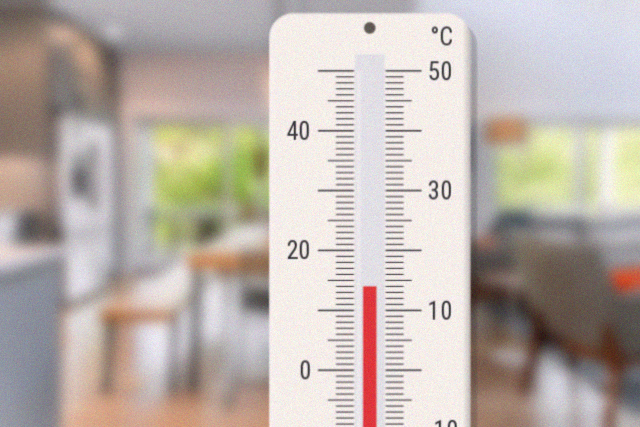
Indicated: 14
